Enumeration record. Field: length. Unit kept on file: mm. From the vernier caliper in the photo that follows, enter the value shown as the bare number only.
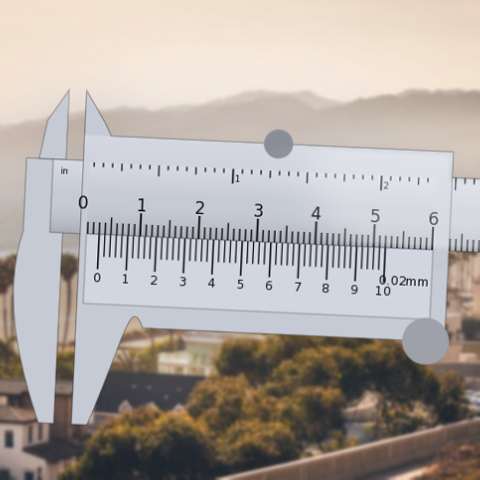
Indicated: 3.0
